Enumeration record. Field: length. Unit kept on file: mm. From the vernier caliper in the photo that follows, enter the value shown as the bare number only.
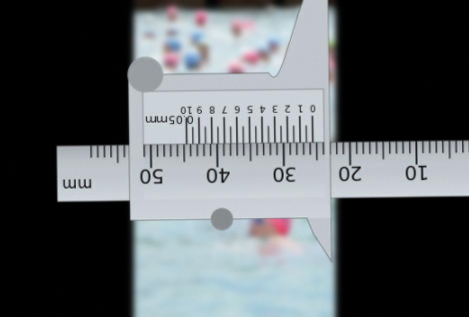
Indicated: 25.6
